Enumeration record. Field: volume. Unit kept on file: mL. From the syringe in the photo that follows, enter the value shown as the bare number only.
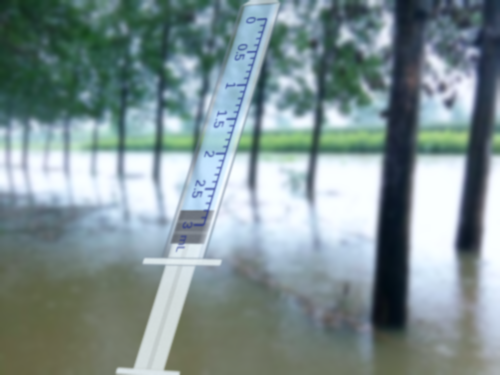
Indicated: 2.8
